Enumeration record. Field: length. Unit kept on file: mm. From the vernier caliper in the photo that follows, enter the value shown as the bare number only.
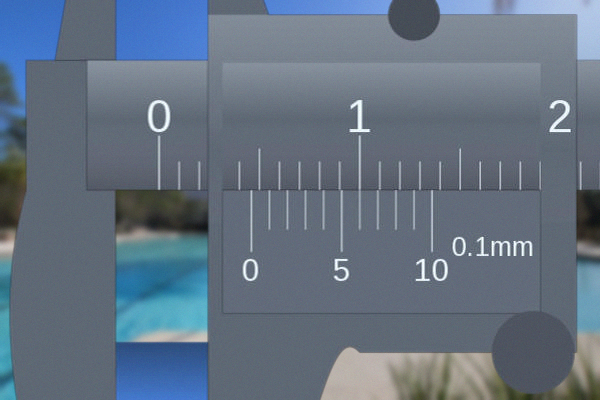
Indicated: 4.6
